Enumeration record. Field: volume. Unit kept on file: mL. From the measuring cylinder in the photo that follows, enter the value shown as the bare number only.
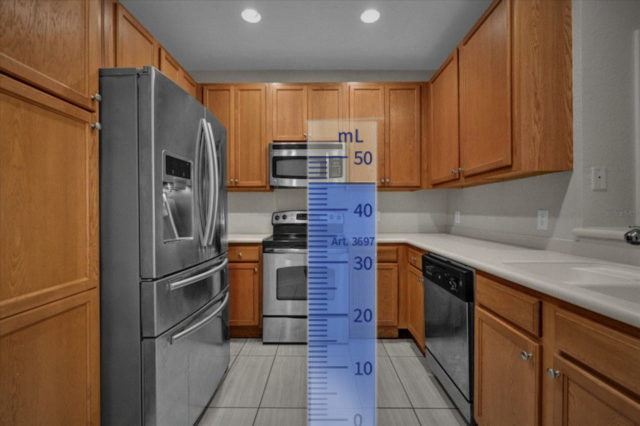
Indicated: 45
